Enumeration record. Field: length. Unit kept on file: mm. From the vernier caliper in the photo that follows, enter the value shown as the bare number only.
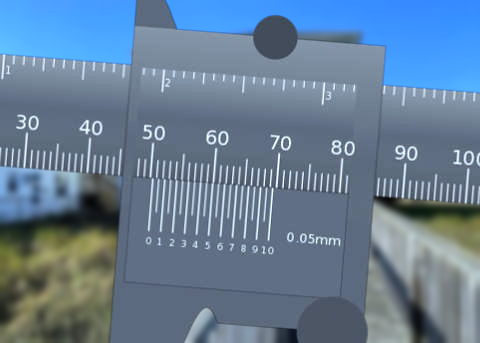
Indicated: 50.4
